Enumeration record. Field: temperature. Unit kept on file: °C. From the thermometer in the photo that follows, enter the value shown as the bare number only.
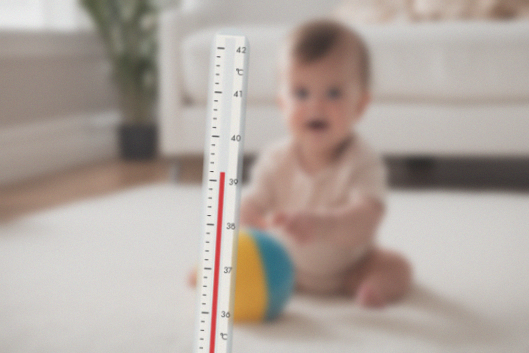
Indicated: 39.2
